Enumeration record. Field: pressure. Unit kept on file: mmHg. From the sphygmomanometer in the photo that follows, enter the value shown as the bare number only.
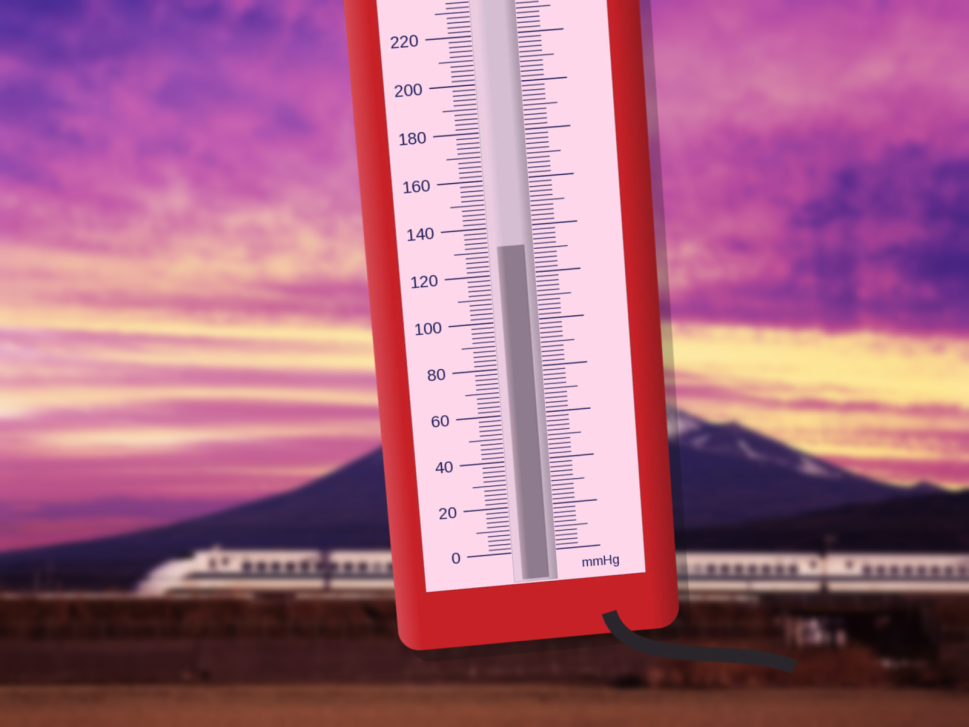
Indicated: 132
